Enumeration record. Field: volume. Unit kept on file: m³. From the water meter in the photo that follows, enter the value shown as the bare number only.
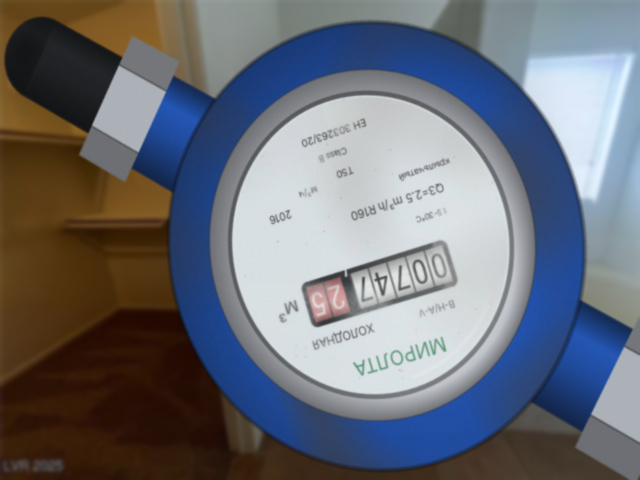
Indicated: 747.25
